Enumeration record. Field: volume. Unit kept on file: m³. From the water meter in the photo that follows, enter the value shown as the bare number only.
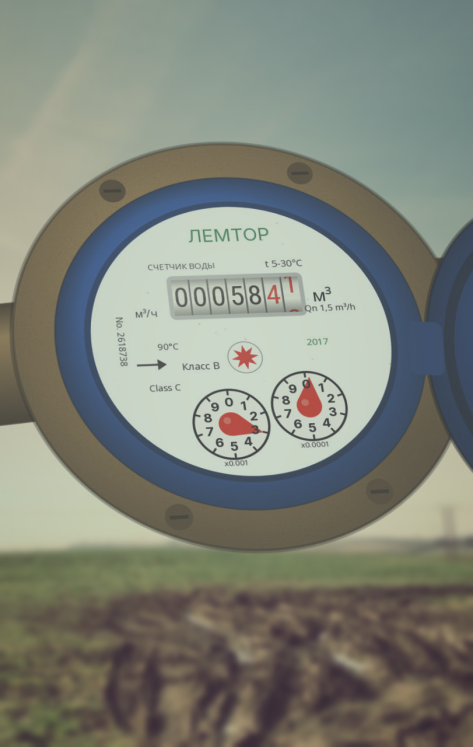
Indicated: 58.4130
